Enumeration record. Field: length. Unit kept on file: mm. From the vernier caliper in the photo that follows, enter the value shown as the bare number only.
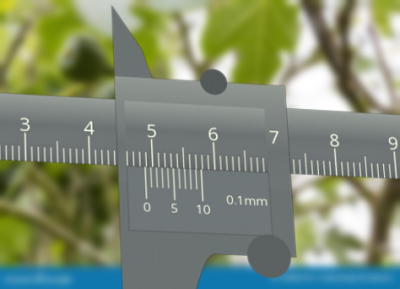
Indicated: 48.8
